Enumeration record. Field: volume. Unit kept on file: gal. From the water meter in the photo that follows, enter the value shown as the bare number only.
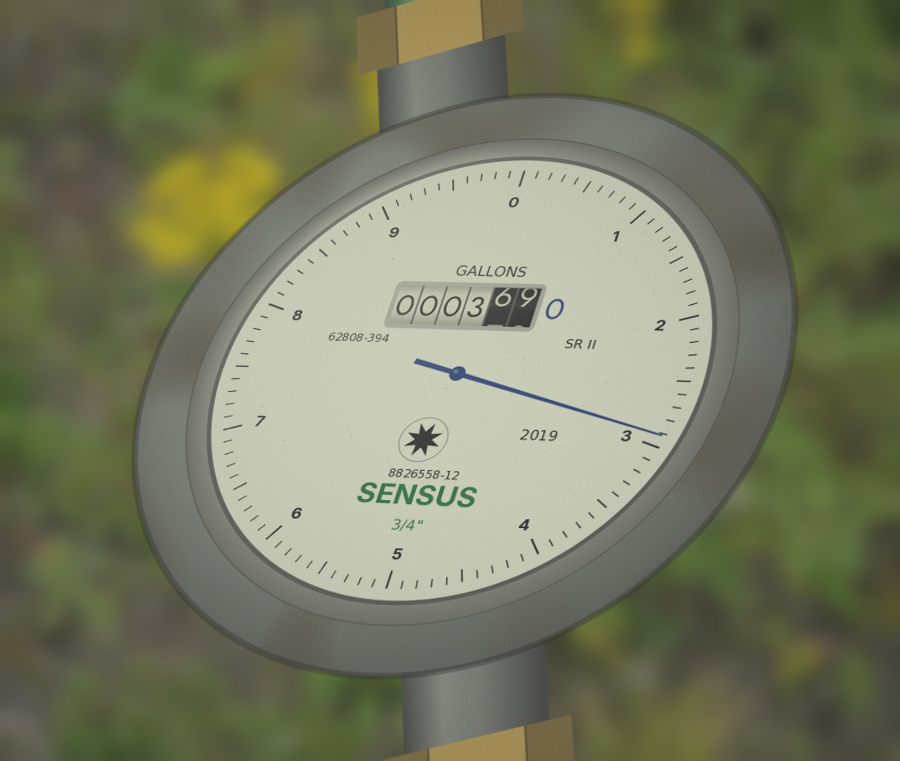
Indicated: 3692.9
